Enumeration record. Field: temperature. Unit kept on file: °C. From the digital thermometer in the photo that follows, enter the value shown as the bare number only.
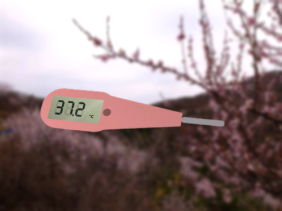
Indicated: 37.2
